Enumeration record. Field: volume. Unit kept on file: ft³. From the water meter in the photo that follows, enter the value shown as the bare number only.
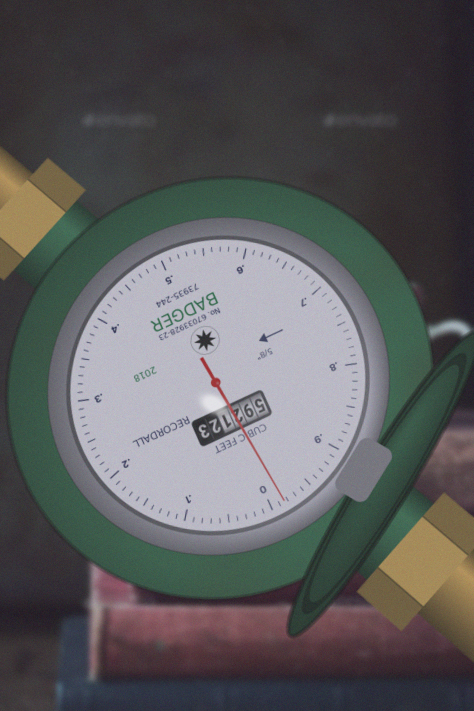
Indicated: 592122.98
